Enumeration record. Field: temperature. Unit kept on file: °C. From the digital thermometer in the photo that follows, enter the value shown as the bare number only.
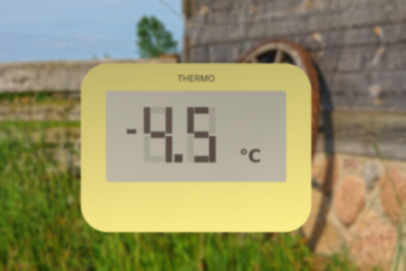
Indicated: -4.5
